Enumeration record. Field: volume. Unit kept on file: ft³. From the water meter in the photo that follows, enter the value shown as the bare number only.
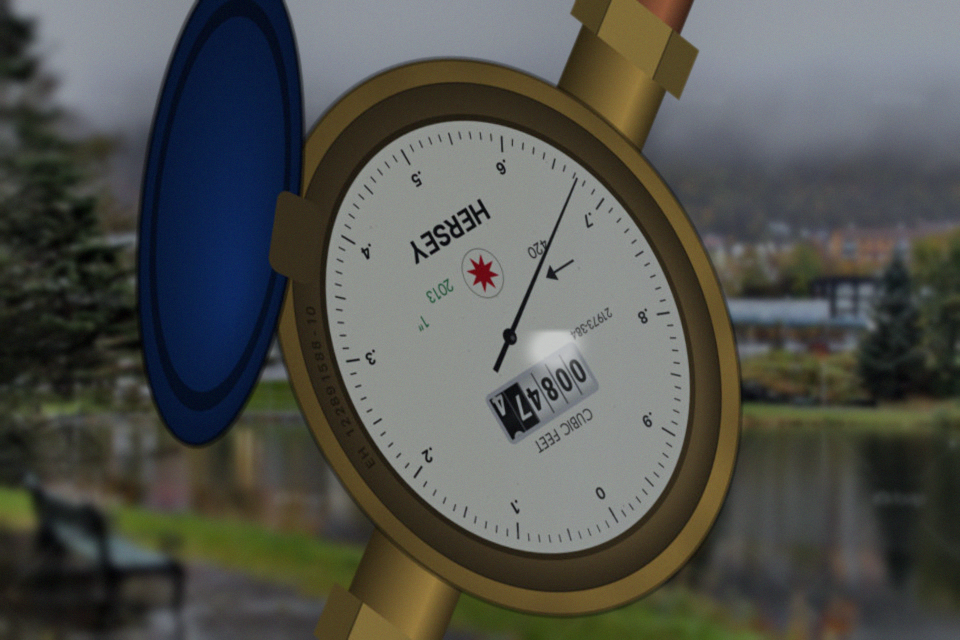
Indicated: 8473.67
